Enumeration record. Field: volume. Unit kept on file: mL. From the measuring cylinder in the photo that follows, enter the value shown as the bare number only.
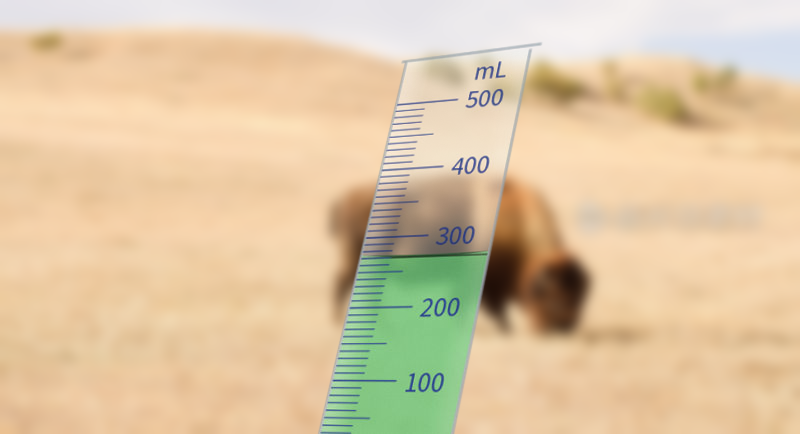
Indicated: 270
